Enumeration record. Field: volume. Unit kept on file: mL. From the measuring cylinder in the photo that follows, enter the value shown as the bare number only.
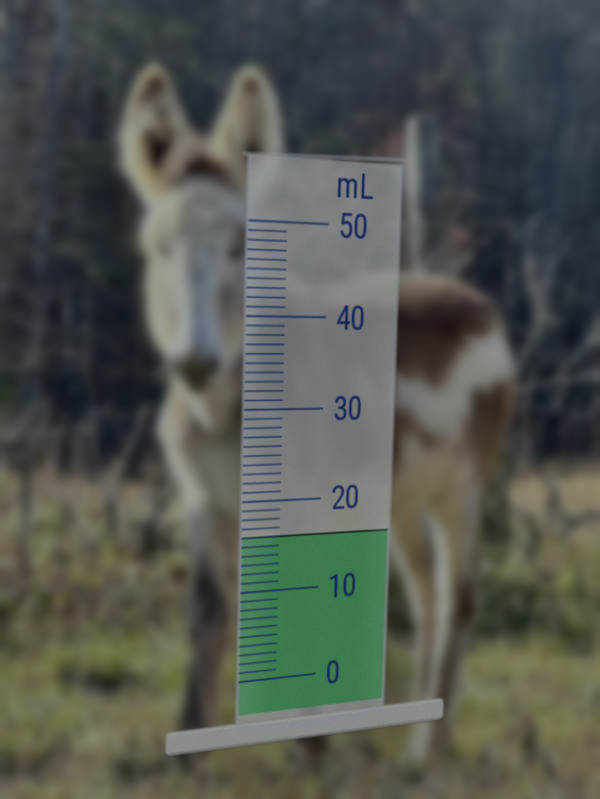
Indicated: 16
